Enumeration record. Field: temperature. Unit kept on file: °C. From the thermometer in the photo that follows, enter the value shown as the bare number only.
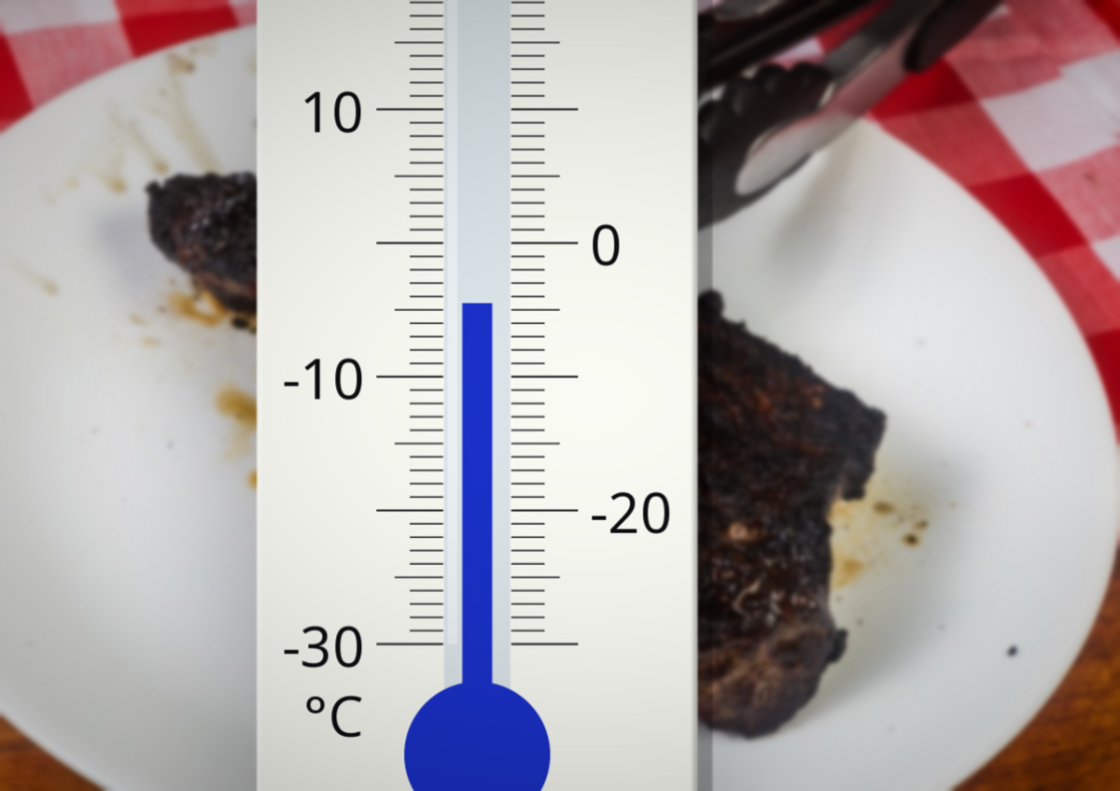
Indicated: -4.5
